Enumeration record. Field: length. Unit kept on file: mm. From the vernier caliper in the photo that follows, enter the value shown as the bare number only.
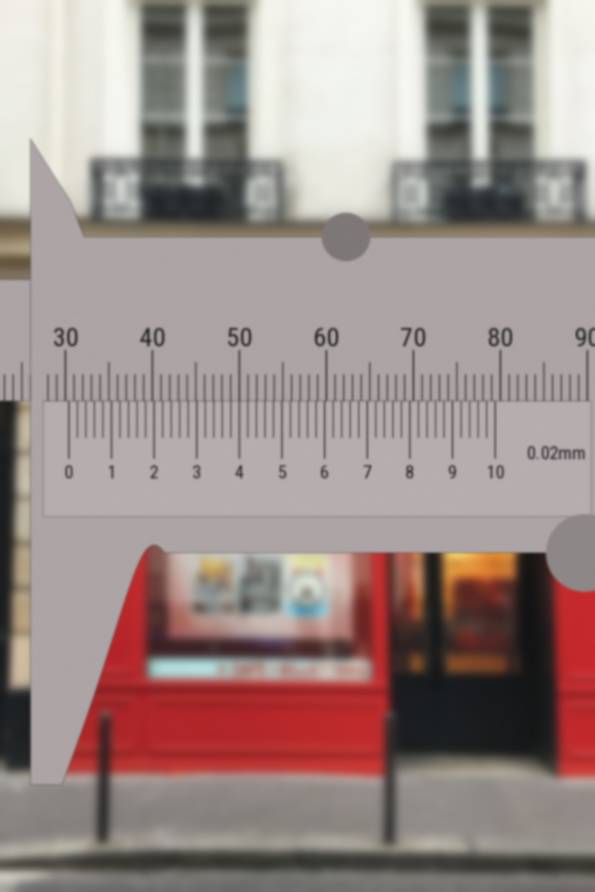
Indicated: 30.4
